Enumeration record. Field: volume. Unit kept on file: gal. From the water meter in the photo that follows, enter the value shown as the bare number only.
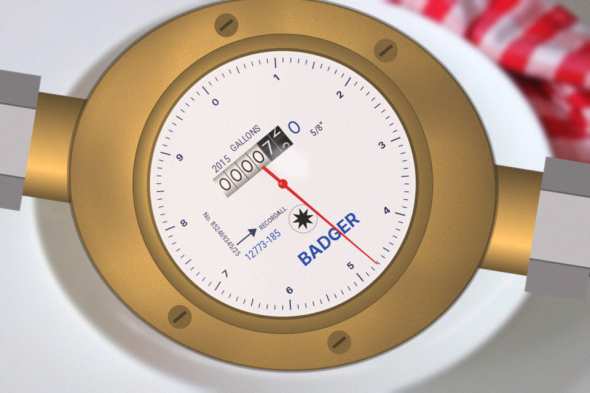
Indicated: 724.7
